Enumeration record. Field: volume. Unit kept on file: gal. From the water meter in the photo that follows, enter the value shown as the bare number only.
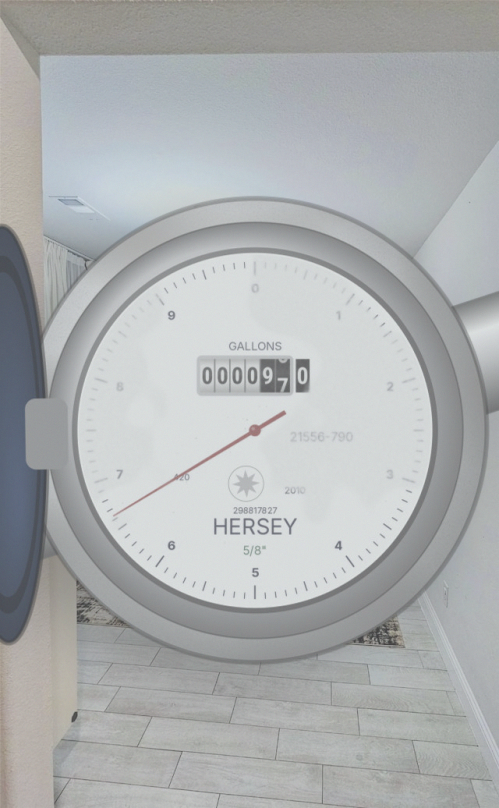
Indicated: 966.6
